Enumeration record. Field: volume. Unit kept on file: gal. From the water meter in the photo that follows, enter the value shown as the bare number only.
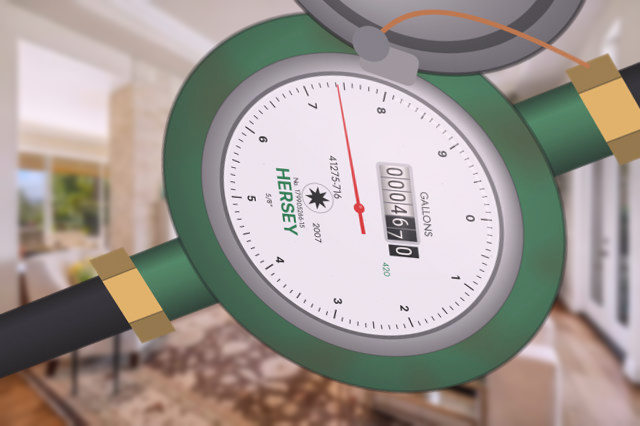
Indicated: 4667.4
